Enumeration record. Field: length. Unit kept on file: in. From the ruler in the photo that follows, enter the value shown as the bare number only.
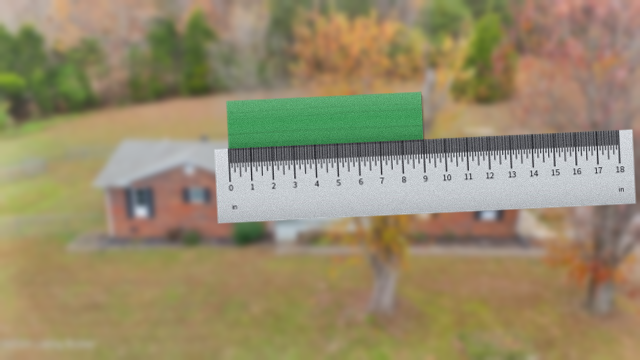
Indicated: 9
